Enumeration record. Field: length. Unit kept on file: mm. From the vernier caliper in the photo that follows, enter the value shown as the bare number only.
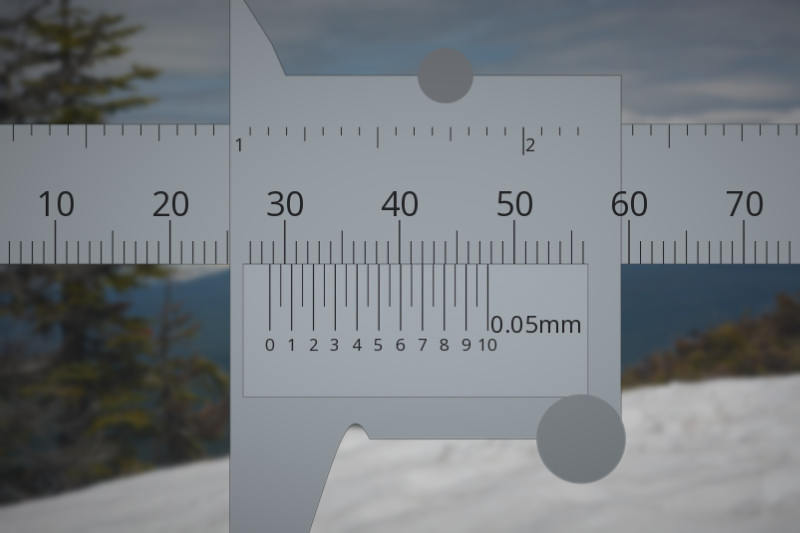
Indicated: 28.7
